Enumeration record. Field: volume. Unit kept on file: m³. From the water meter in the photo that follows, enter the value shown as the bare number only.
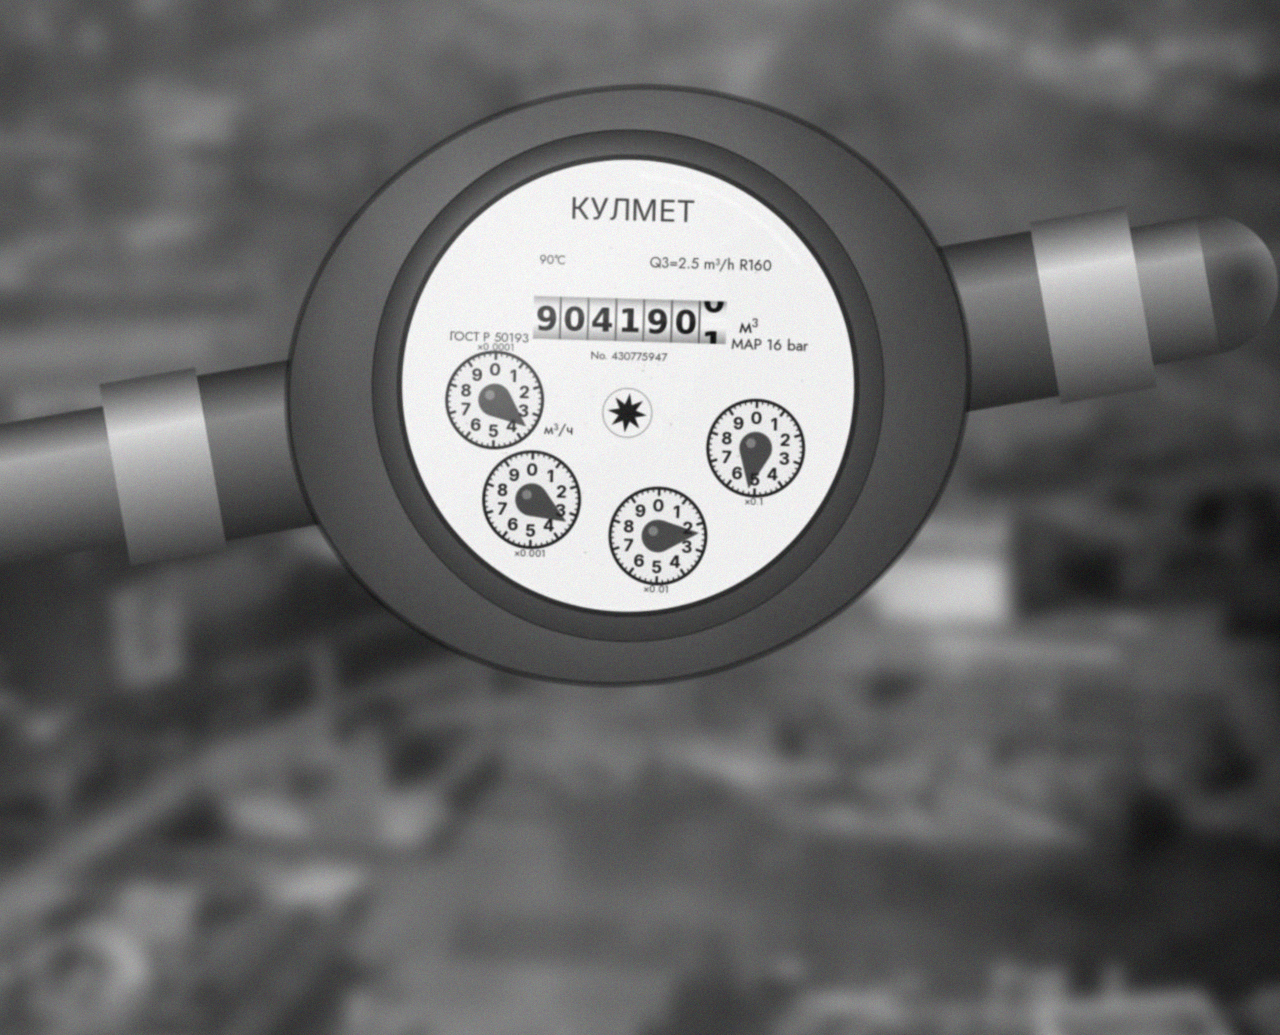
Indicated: 9041900.5233
